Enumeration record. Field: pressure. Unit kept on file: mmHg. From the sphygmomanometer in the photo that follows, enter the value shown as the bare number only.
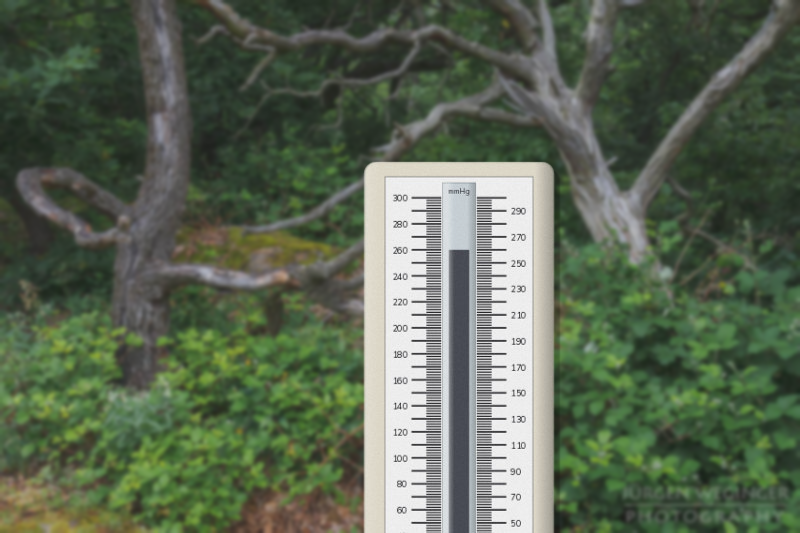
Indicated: 260
